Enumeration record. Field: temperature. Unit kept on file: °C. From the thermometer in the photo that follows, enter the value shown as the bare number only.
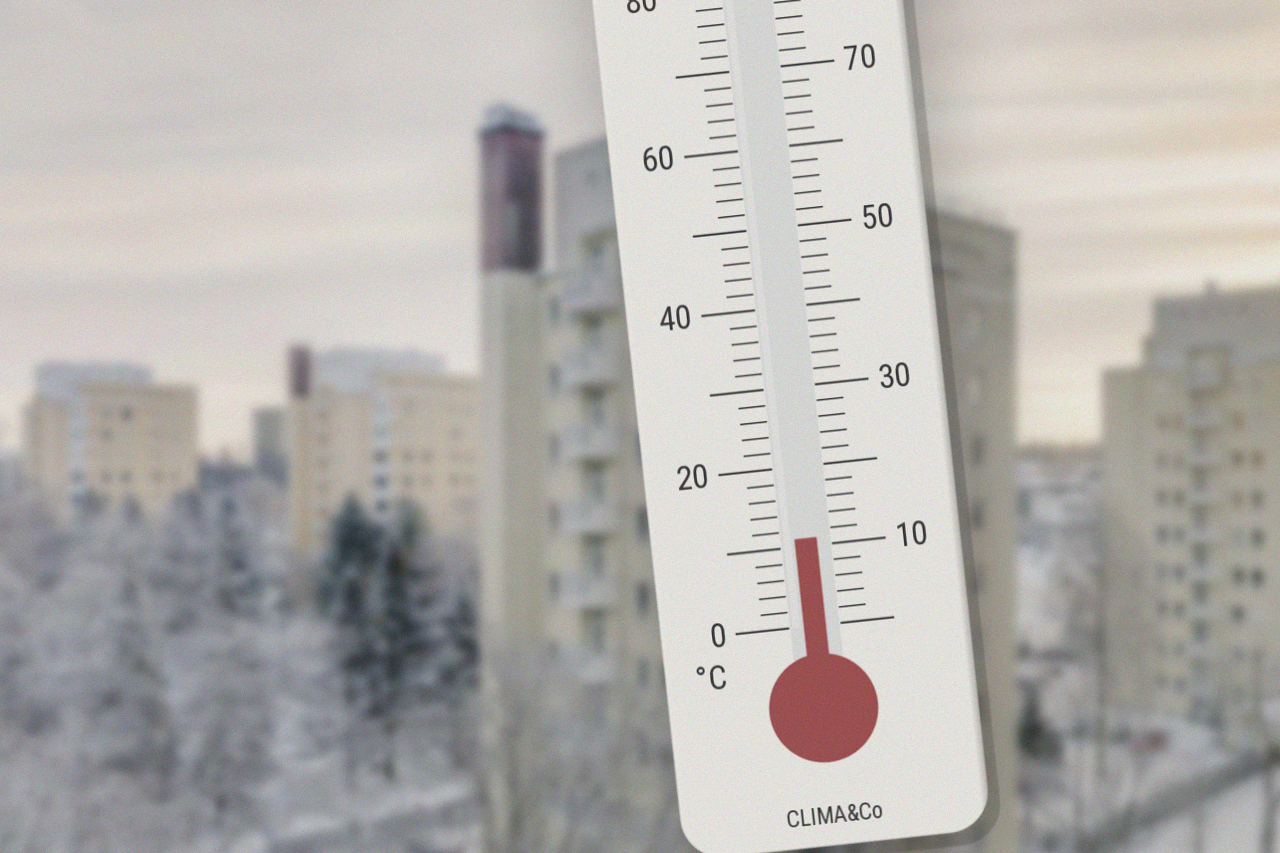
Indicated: 11
